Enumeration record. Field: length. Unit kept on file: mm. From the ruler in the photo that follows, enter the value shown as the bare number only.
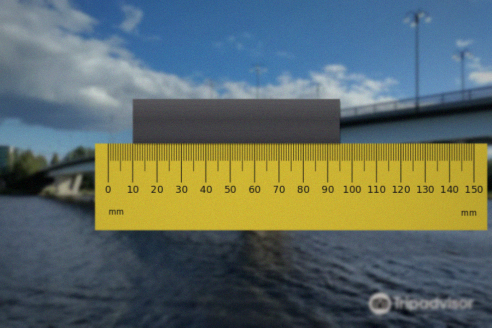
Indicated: 85
